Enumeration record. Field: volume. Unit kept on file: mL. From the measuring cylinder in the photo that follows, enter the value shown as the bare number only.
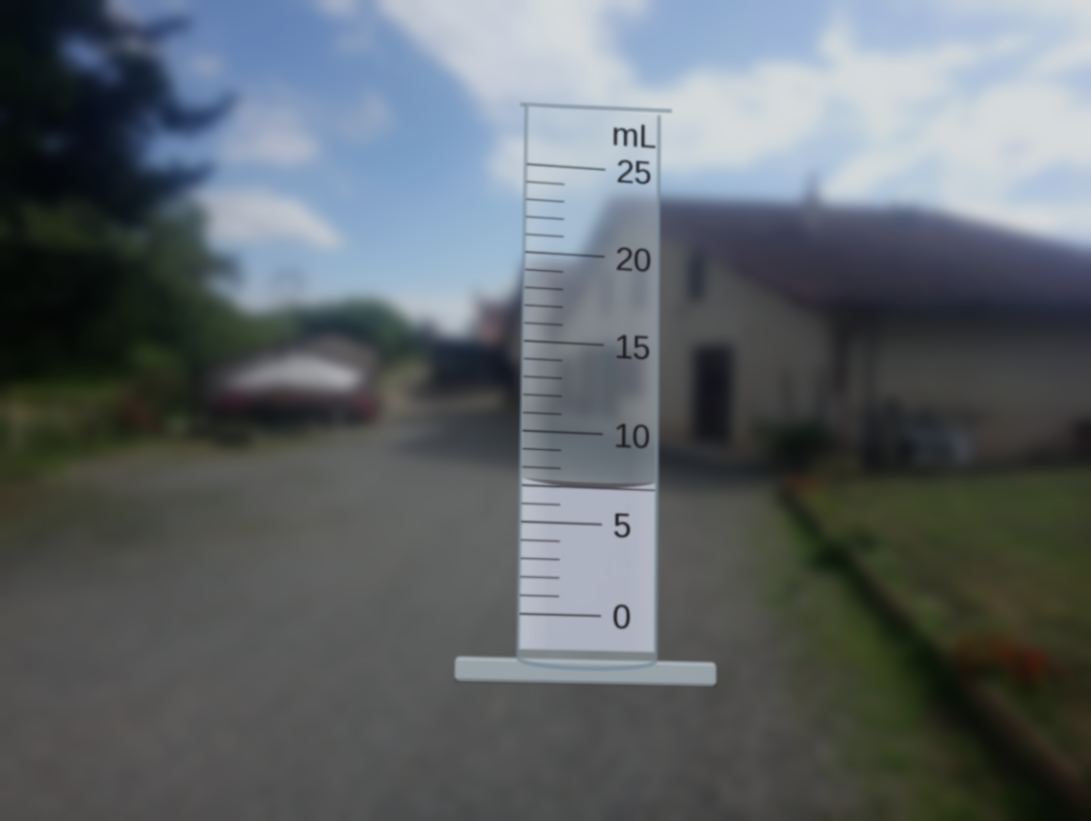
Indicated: 7
